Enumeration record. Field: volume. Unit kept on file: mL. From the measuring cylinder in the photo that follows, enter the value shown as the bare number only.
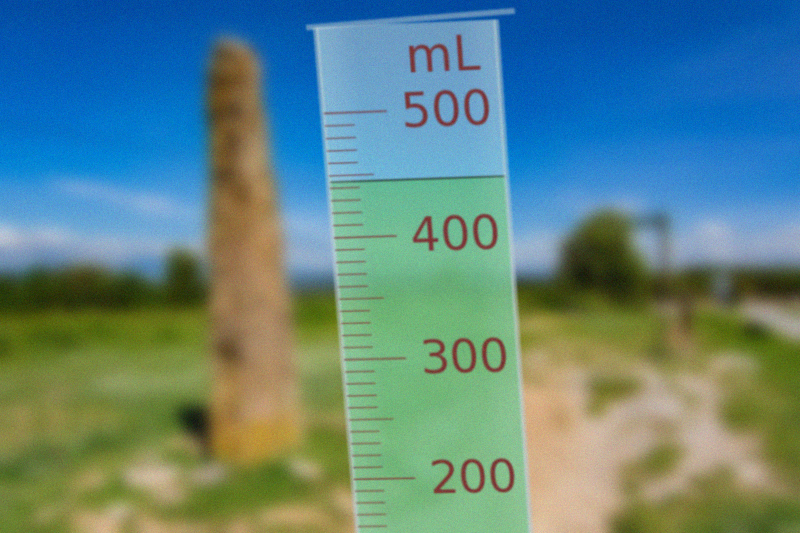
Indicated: 445
